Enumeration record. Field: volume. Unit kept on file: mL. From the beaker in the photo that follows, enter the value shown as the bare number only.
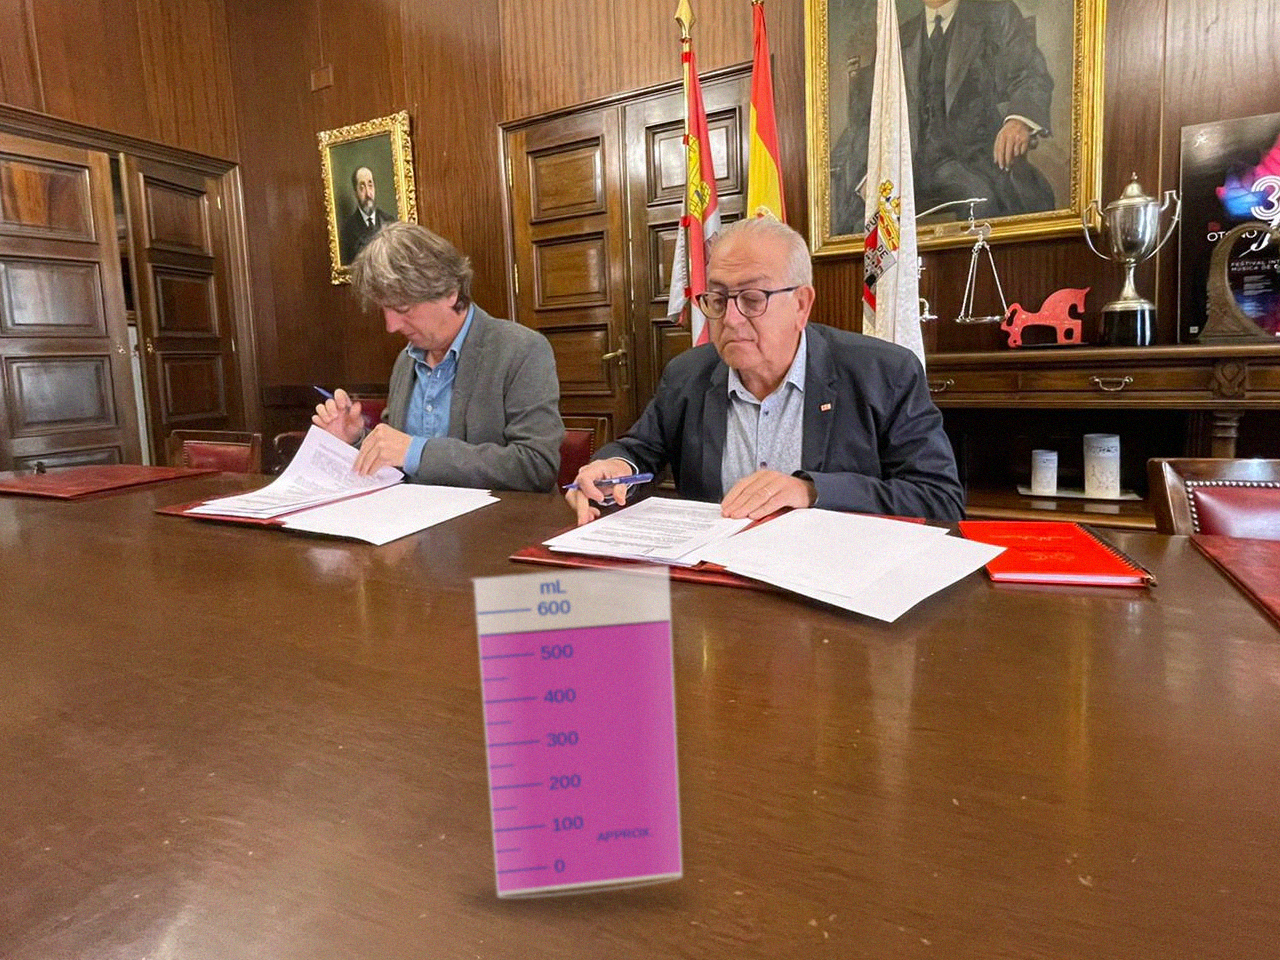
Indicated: 550
